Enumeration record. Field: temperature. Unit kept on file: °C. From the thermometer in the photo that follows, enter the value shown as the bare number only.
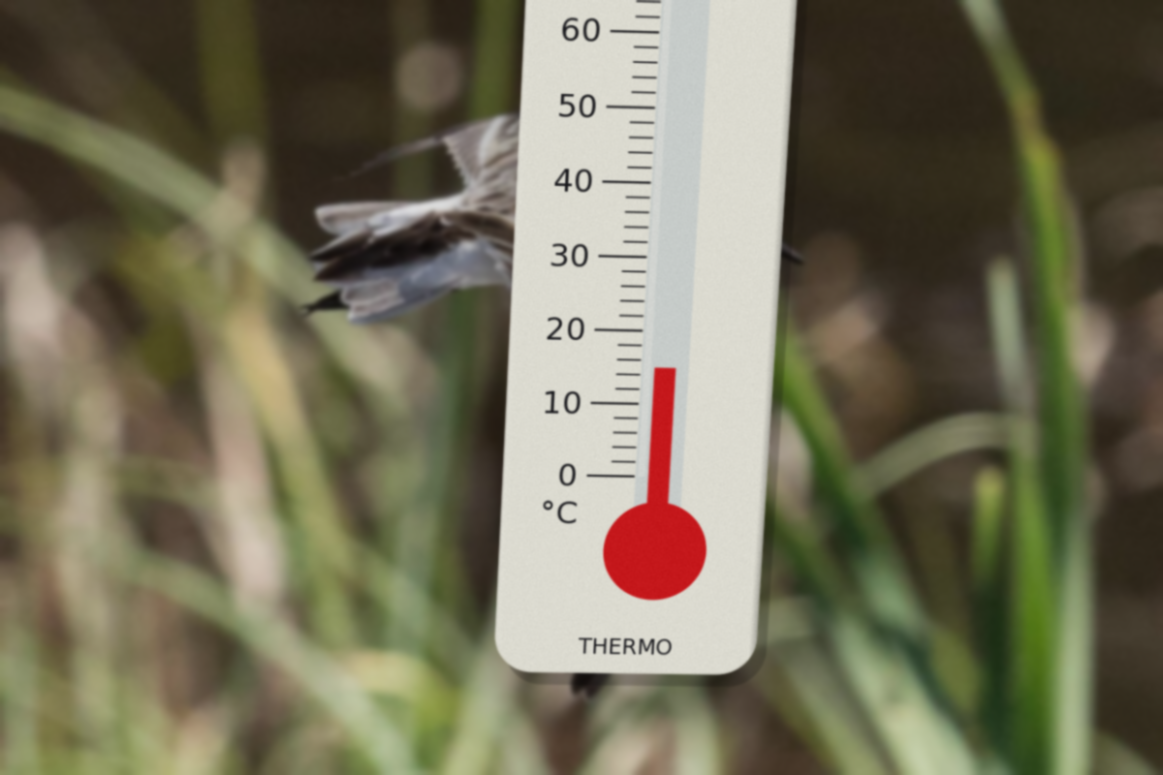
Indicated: 15
